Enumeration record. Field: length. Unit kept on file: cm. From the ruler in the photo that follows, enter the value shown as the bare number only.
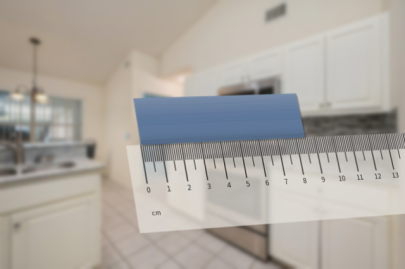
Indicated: 8.5
